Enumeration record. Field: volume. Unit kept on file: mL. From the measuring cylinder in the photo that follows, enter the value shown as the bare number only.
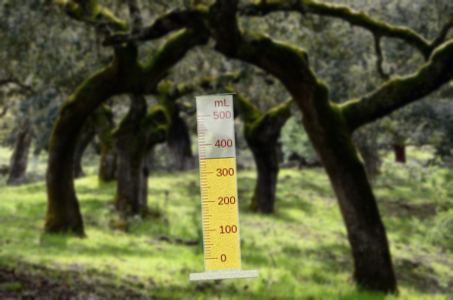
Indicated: 350
